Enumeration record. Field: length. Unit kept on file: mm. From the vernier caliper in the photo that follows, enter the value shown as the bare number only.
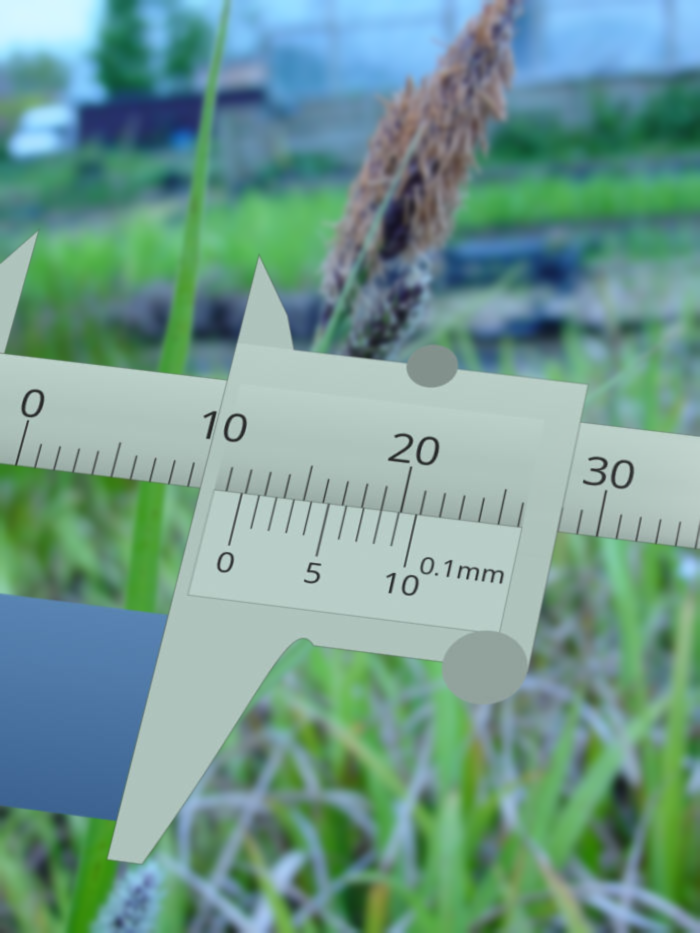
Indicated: 11.8
